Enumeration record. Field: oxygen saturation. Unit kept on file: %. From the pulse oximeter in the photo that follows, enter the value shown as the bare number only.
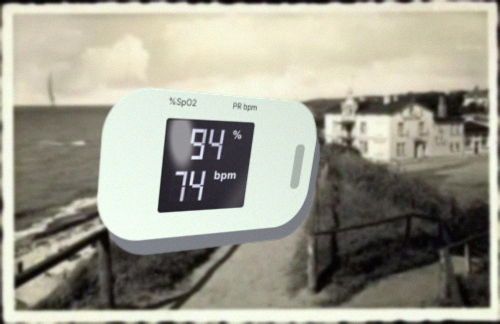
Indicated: 94
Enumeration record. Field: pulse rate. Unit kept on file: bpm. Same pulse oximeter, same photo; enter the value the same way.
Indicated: 74
